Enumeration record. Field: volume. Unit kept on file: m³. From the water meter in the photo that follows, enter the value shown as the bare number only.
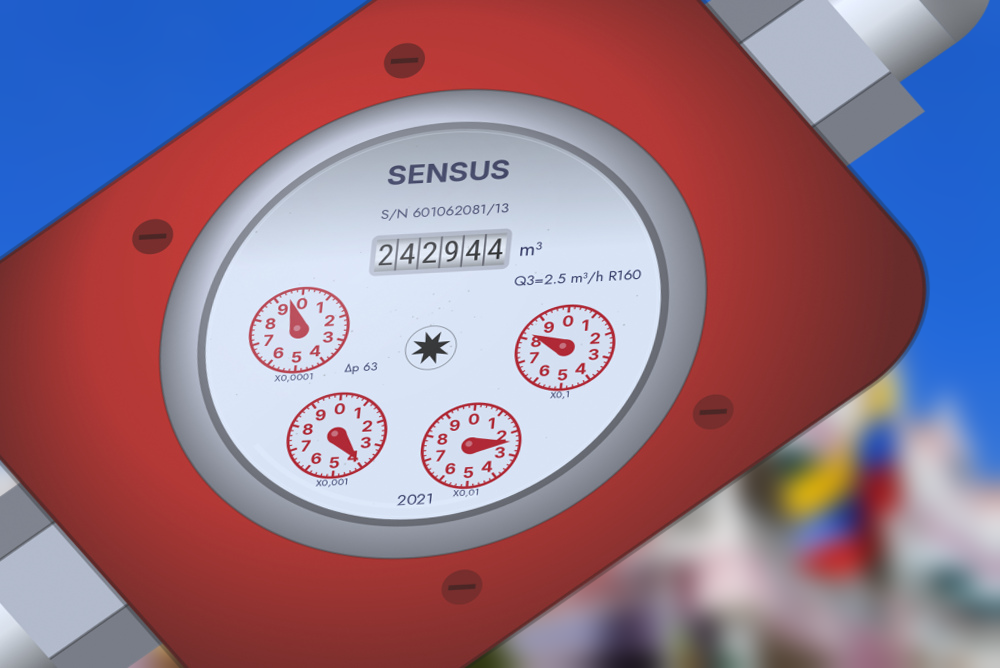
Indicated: 242944.8239
